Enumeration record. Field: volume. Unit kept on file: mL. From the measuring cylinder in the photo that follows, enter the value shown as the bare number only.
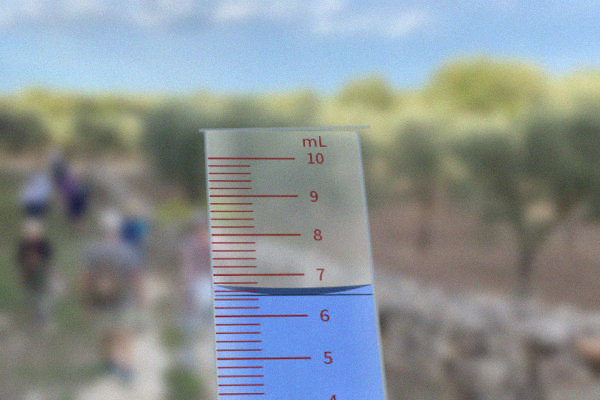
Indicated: 6.5
